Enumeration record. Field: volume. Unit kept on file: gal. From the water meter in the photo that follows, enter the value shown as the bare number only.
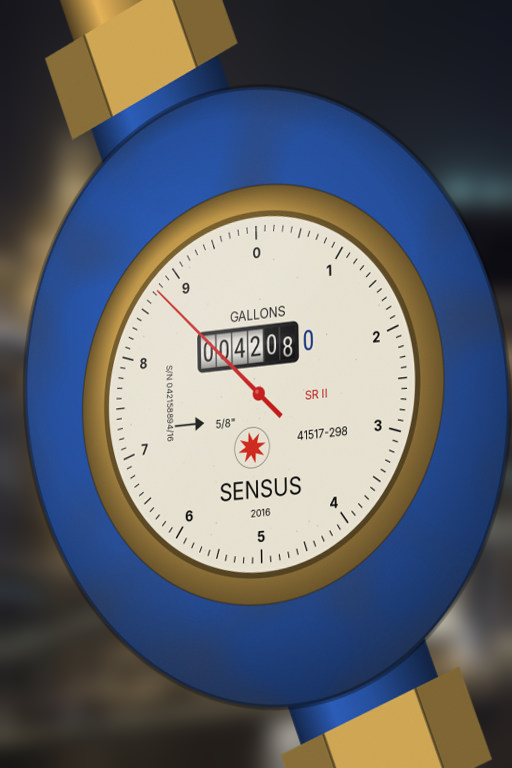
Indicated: 42078.7
